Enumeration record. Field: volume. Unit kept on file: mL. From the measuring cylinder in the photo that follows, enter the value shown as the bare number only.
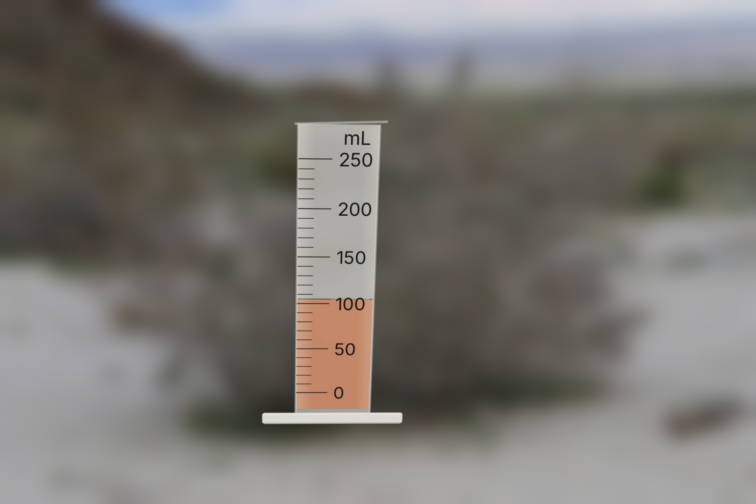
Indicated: 105
